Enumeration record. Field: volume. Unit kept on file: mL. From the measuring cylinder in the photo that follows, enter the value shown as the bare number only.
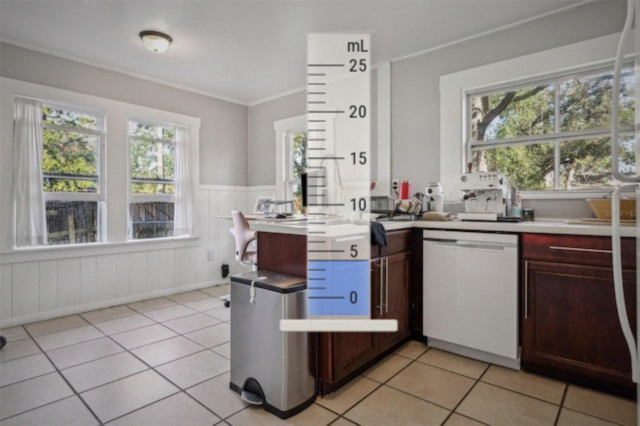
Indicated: 4
